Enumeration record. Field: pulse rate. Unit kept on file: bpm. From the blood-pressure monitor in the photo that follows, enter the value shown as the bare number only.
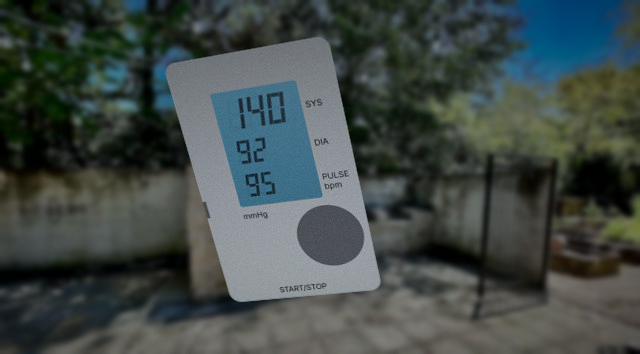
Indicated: 95
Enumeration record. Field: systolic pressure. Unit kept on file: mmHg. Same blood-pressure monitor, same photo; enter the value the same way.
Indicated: 140
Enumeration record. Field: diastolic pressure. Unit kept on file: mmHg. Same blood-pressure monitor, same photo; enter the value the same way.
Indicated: 92
